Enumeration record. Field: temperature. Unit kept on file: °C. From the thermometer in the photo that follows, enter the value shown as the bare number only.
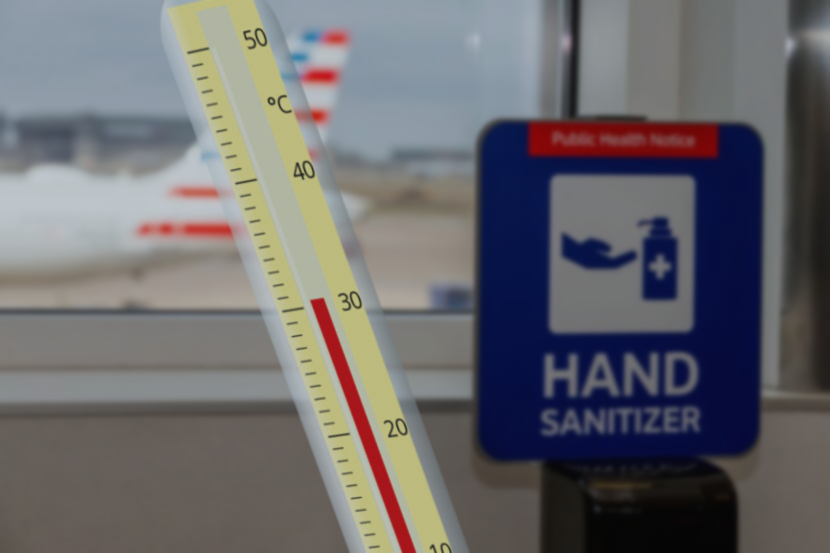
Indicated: 30.5
